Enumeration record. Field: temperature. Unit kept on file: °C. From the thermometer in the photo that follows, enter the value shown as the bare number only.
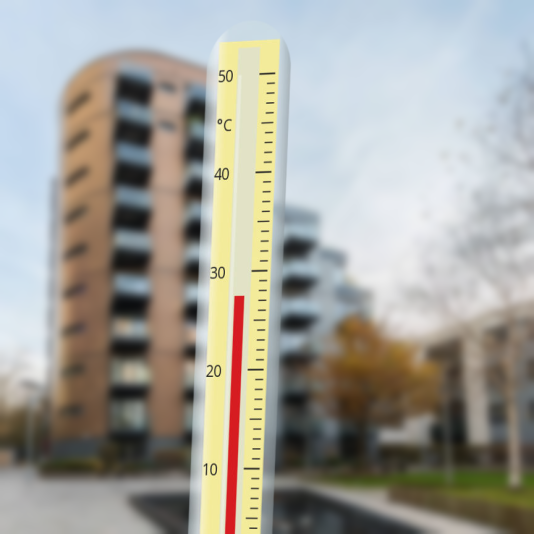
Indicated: 27.5
